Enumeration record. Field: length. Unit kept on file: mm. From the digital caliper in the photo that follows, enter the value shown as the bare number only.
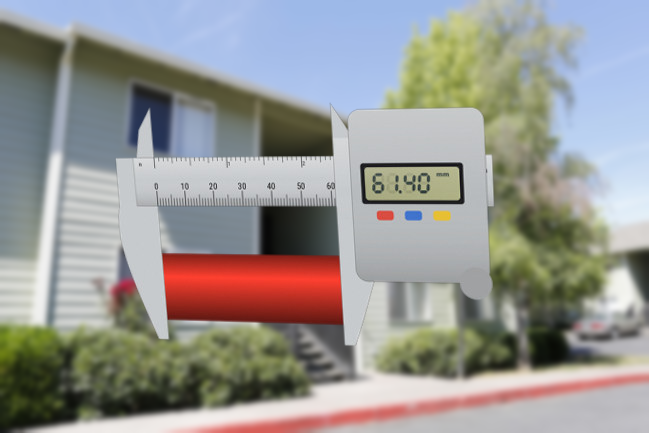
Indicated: 61.40
